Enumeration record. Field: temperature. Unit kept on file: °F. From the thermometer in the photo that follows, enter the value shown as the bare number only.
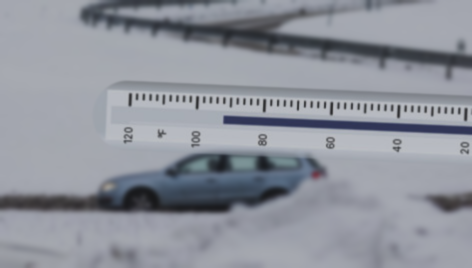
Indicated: 92
